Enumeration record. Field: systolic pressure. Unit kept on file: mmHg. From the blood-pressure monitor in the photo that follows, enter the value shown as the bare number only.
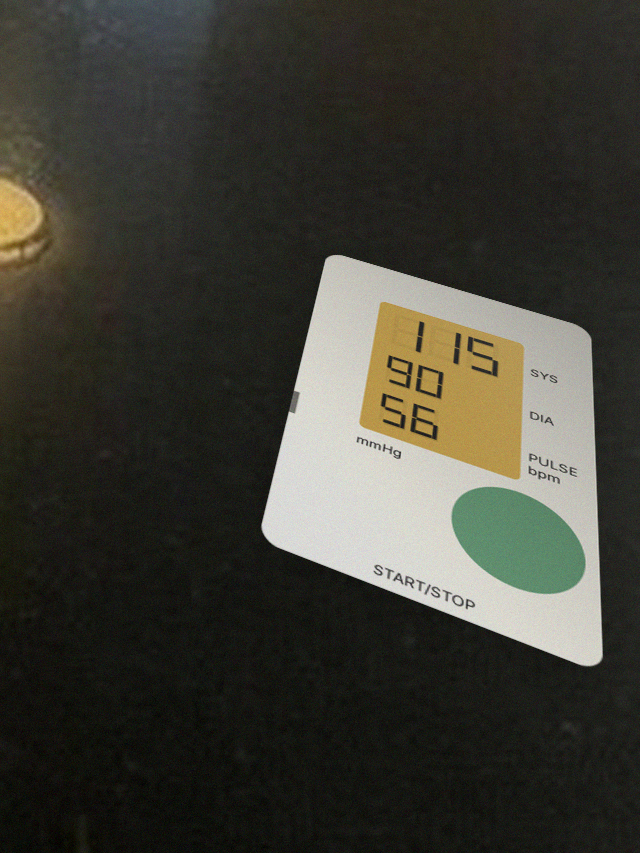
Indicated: 115
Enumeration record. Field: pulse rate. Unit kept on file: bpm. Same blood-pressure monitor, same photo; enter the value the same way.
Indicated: 56
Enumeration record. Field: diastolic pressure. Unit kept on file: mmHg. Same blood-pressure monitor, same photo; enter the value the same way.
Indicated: 90
